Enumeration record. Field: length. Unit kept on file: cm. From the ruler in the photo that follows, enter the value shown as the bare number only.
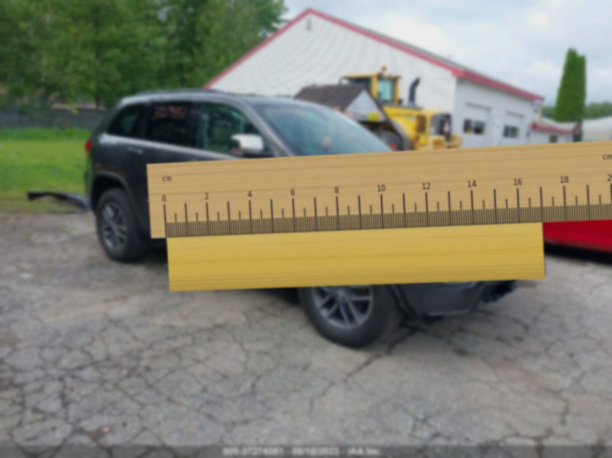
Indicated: 17
